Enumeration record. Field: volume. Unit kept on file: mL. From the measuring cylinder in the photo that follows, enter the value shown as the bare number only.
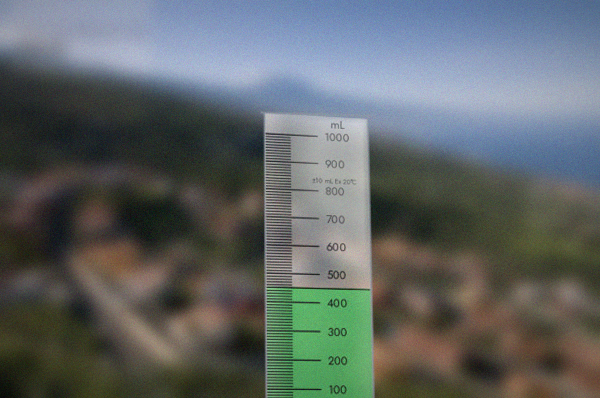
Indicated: 450
